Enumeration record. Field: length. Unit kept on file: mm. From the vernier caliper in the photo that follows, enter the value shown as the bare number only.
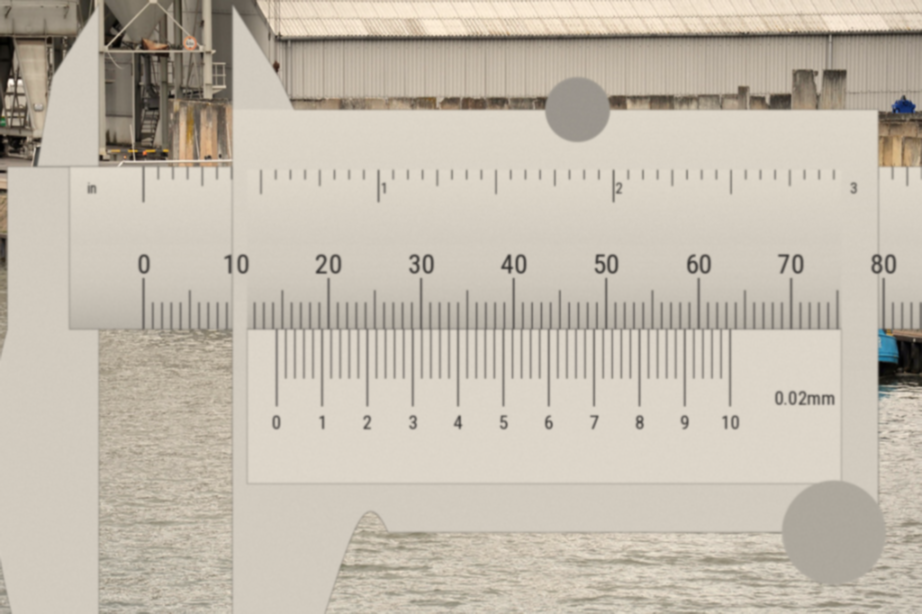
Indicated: 14.4
